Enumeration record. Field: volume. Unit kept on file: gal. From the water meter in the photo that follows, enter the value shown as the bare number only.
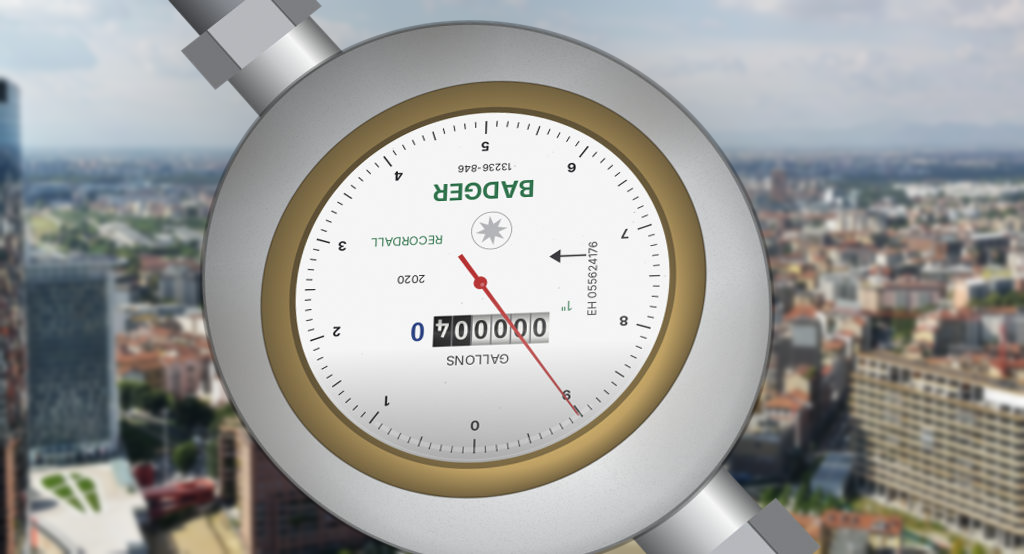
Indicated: 39.0
